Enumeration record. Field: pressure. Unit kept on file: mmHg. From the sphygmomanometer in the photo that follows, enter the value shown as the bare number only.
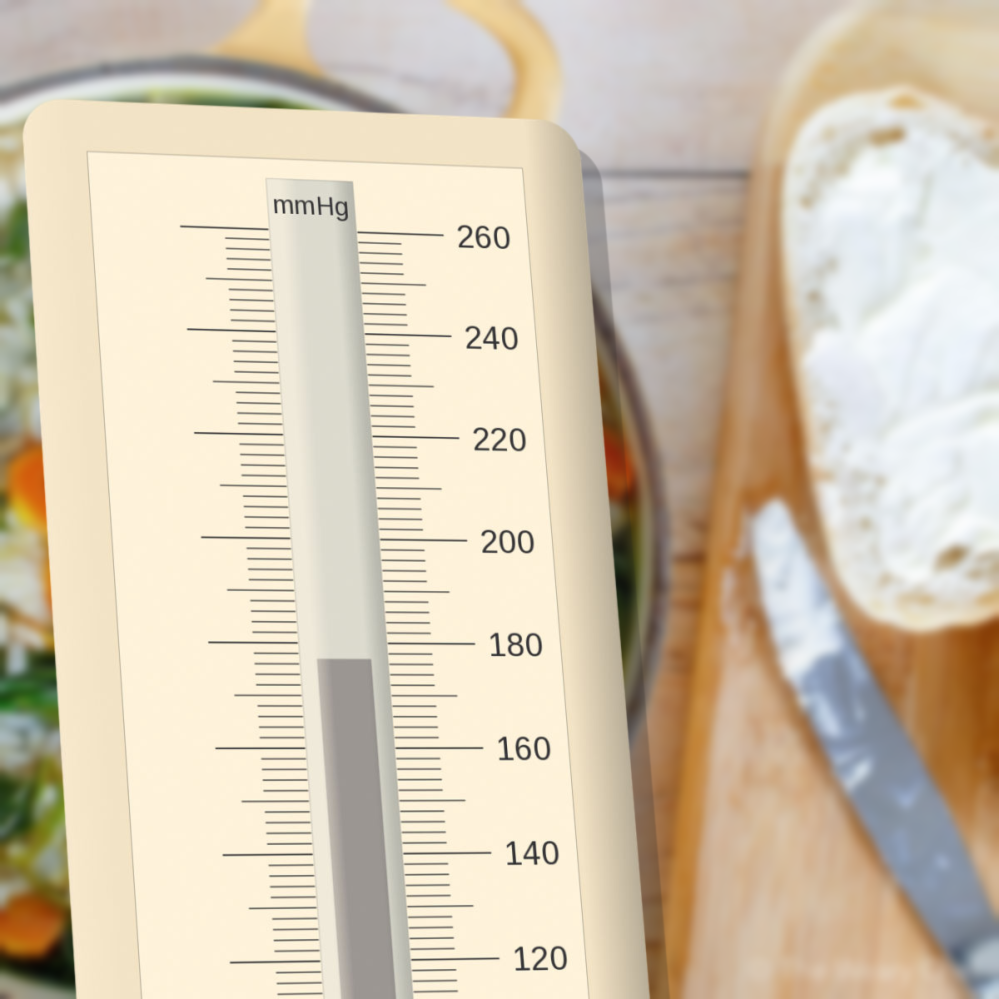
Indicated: 177
